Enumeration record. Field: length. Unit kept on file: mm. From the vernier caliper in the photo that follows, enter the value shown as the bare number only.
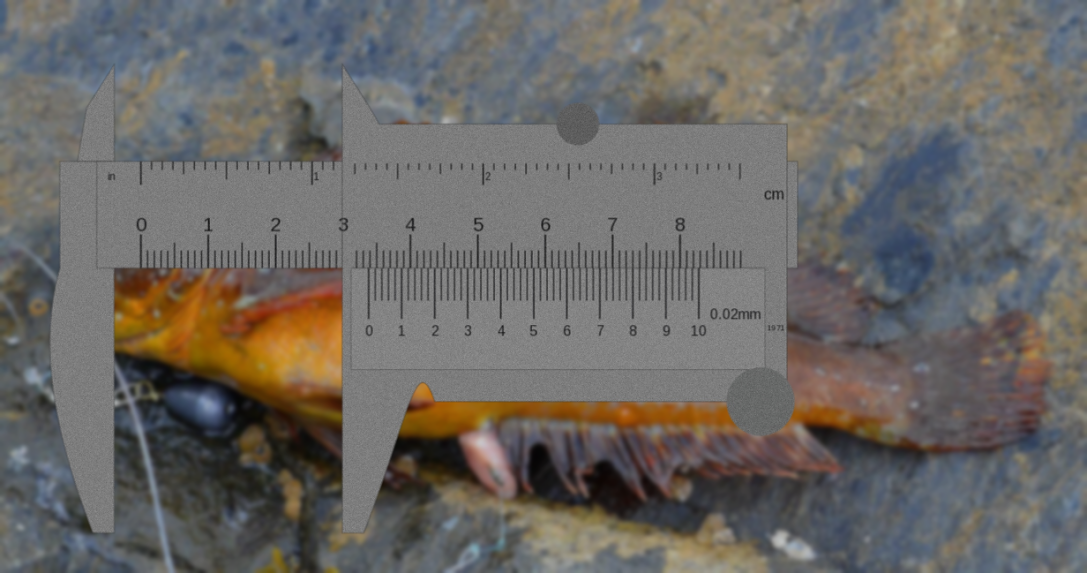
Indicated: 33.8
